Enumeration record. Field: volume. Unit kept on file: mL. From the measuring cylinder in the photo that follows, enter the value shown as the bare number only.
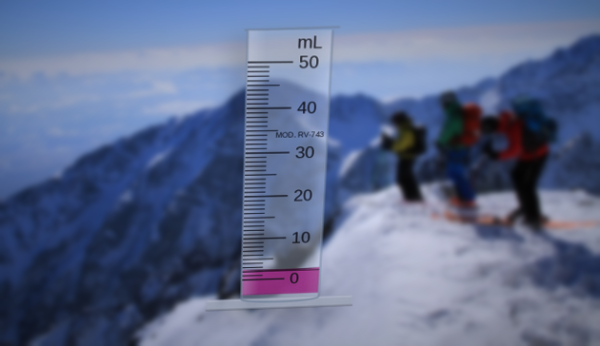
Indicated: 2
